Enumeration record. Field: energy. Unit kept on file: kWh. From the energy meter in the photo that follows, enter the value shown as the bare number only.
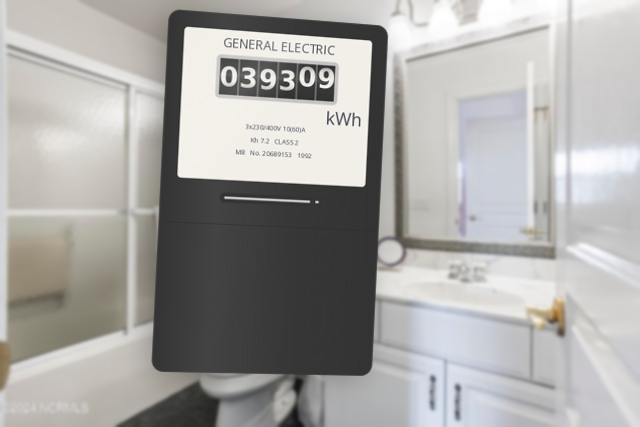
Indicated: 39309
